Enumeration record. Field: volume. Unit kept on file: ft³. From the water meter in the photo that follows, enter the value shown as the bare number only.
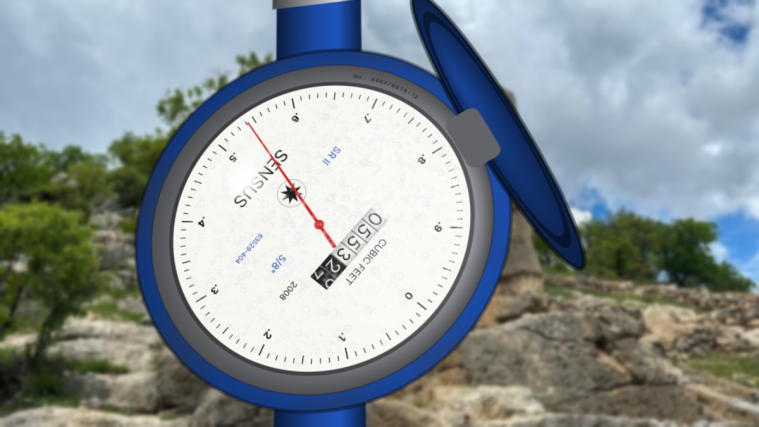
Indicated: 55326.54
